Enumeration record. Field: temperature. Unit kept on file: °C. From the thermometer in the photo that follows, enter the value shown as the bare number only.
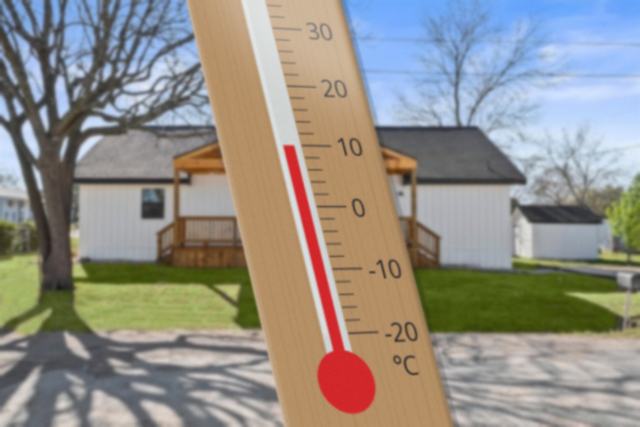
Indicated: 10
